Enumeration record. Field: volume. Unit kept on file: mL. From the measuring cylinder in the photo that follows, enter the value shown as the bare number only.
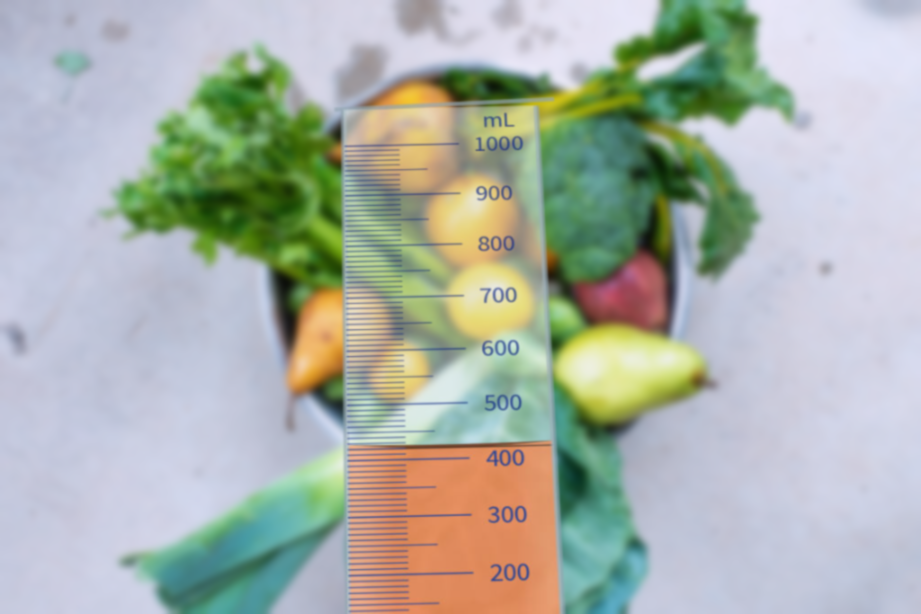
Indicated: 420
